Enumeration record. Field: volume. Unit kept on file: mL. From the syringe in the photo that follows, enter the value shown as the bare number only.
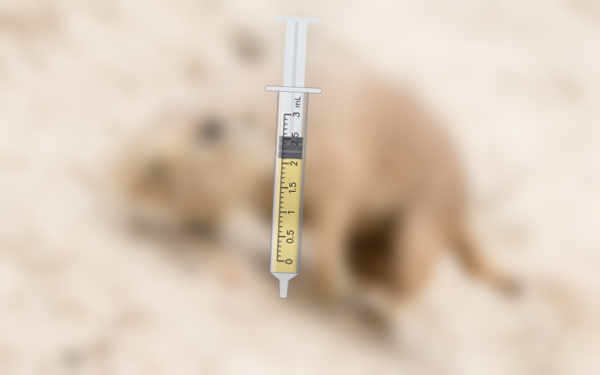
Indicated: 2.1
